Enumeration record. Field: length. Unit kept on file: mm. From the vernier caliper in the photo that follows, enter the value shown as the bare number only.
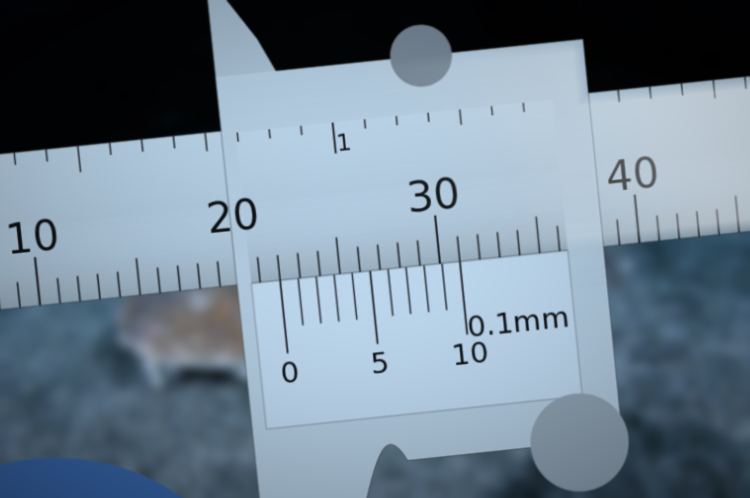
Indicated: 22.0
